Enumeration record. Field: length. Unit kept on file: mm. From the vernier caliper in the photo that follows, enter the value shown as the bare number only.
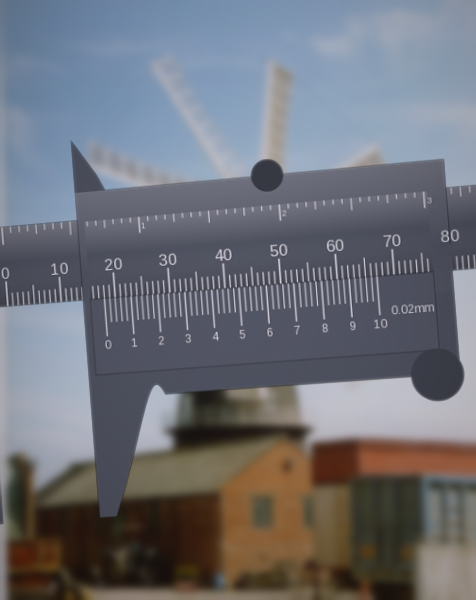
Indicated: 18.0
